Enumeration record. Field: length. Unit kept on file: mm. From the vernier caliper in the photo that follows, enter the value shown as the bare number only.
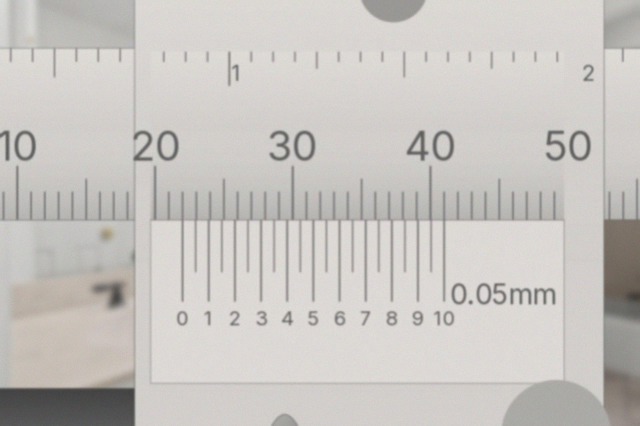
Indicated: 22.0
